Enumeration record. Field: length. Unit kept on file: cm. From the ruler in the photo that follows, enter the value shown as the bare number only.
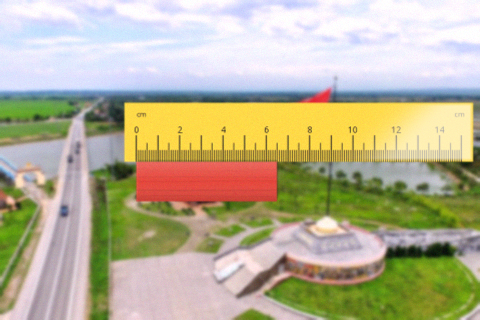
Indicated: 6.5
